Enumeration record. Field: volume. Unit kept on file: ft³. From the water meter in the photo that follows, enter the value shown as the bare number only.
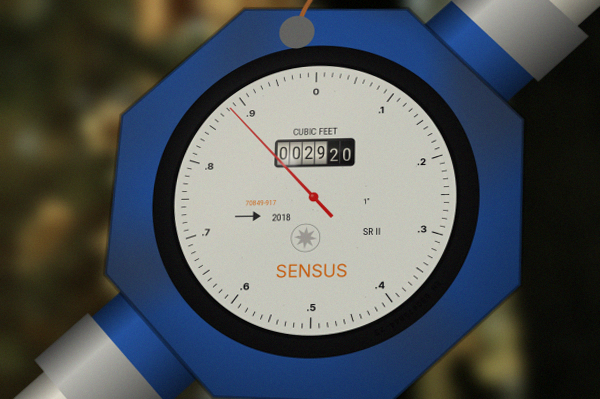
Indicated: 2919.88
